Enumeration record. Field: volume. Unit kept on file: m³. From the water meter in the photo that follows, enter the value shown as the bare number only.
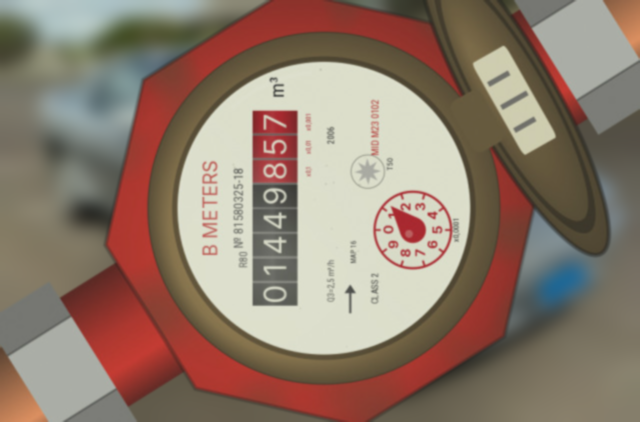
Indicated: 1449.8571
